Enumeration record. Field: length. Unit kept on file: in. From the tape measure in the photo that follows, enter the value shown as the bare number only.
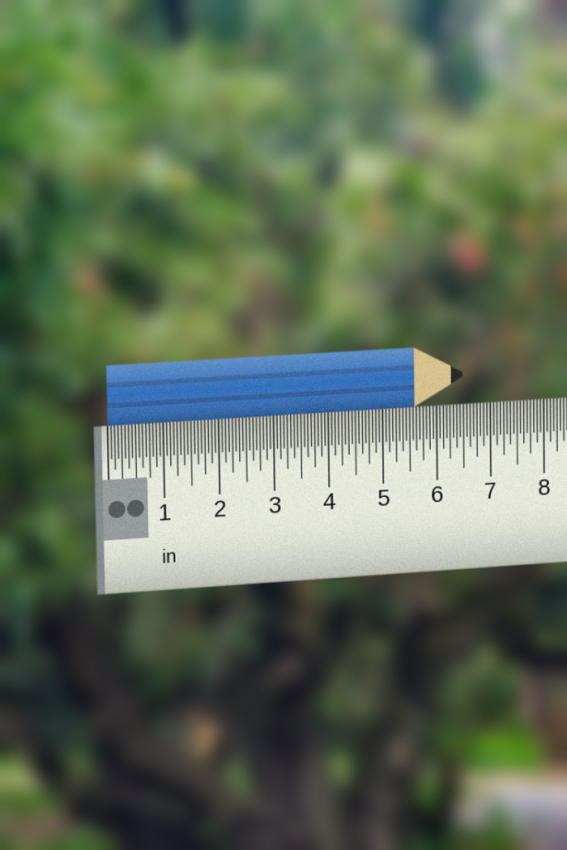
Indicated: 6.5
